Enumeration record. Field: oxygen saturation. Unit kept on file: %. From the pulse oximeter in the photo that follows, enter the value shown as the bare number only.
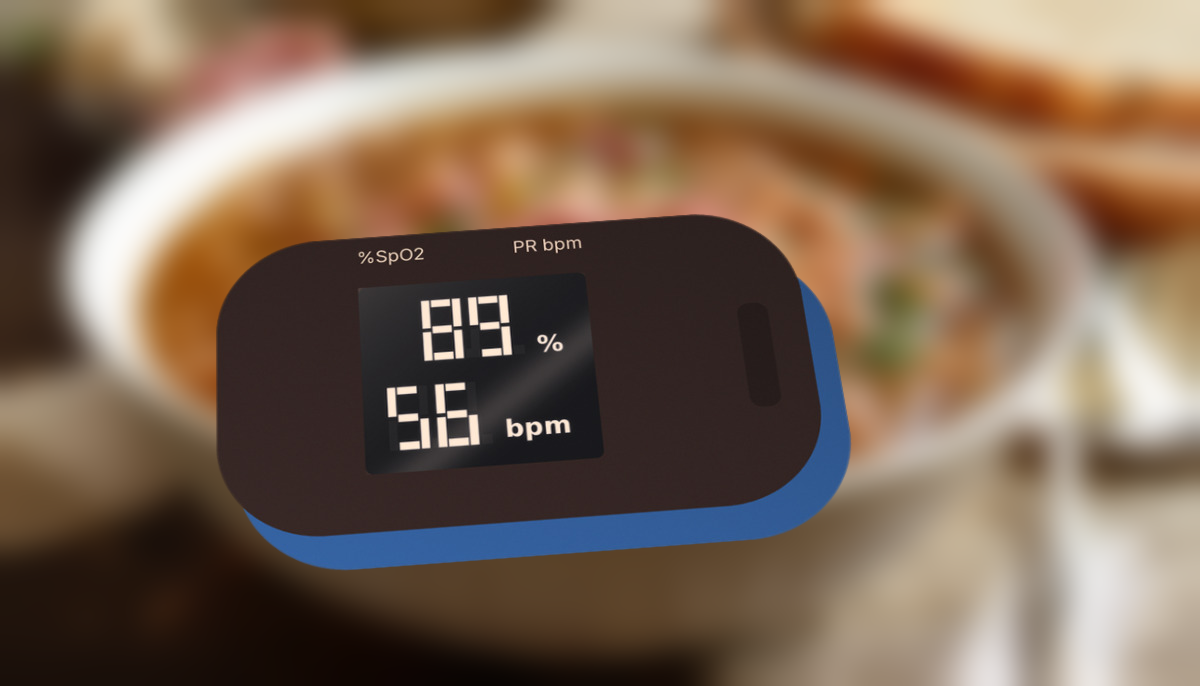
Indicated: 89
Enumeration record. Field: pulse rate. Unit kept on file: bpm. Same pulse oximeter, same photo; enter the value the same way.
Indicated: 56
